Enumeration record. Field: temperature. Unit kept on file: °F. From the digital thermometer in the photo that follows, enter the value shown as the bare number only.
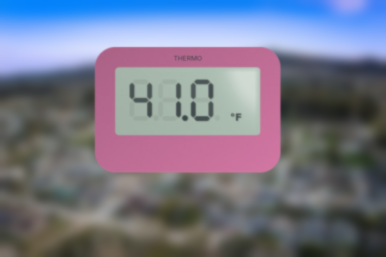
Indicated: 41.0
